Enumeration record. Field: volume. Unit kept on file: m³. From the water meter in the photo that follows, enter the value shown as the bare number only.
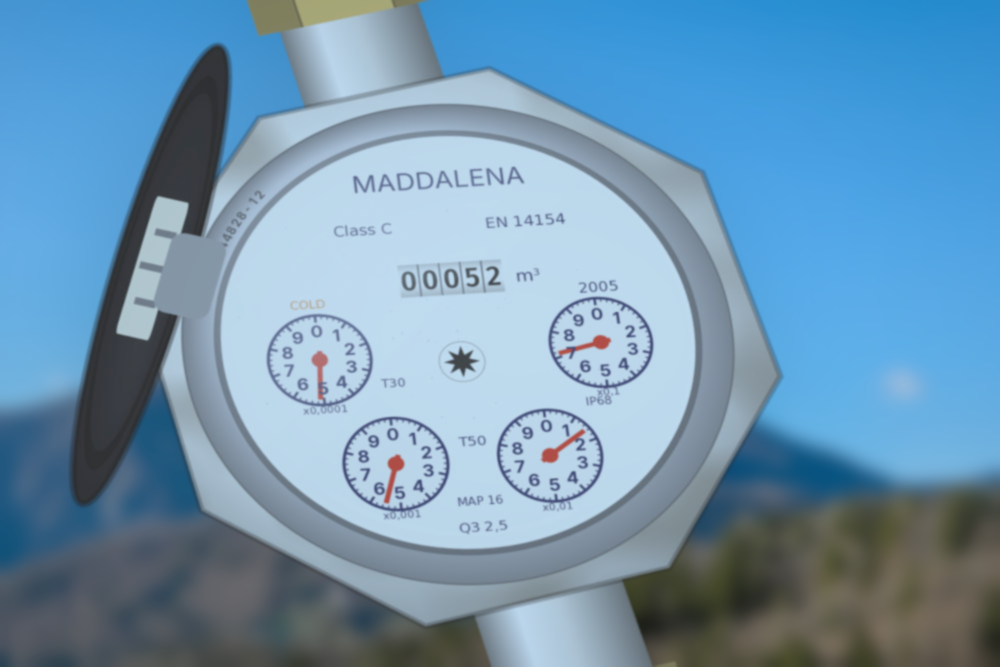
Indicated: 52.7155
